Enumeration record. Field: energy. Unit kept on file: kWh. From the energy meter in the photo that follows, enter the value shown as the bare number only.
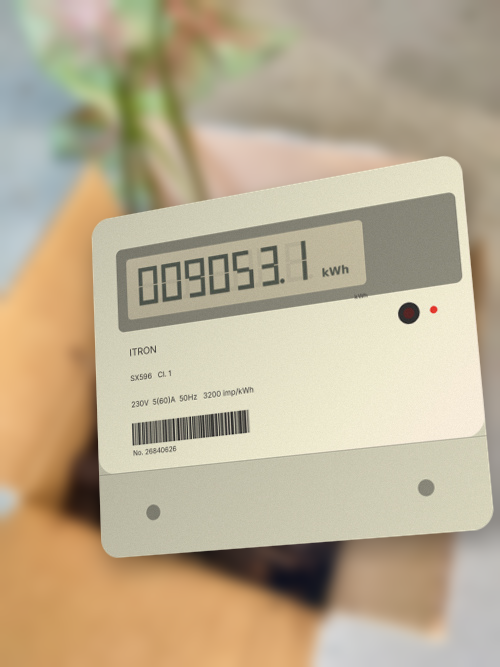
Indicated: 9053.1
